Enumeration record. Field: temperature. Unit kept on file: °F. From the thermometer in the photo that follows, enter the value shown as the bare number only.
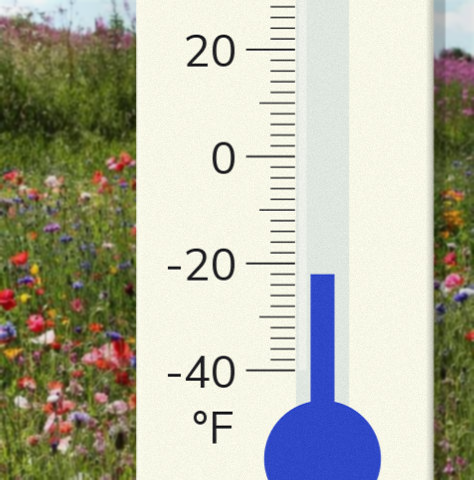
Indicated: -22
